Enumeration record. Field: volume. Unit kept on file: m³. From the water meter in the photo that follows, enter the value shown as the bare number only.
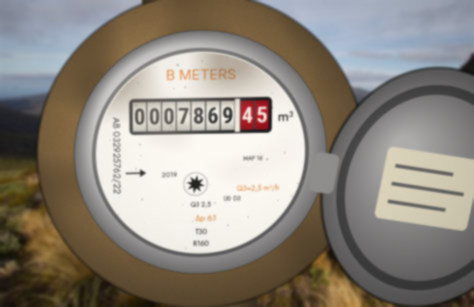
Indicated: 7869.45
